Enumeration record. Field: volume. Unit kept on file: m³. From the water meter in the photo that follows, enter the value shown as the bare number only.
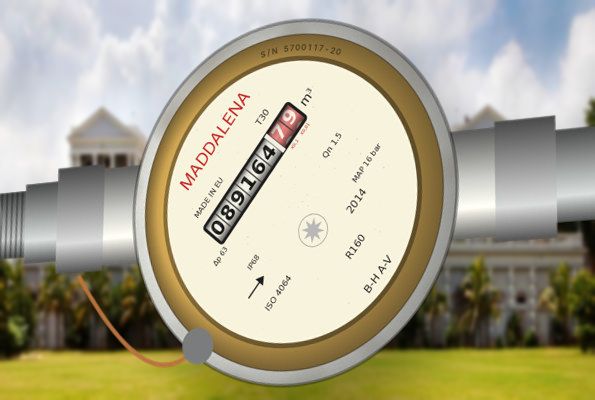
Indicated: 89164.79
